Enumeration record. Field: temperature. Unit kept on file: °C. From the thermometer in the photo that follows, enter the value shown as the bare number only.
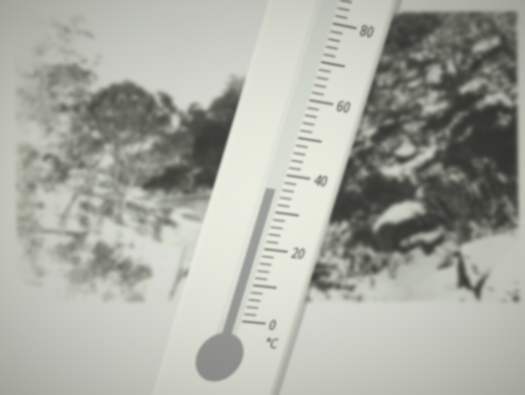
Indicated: 36
